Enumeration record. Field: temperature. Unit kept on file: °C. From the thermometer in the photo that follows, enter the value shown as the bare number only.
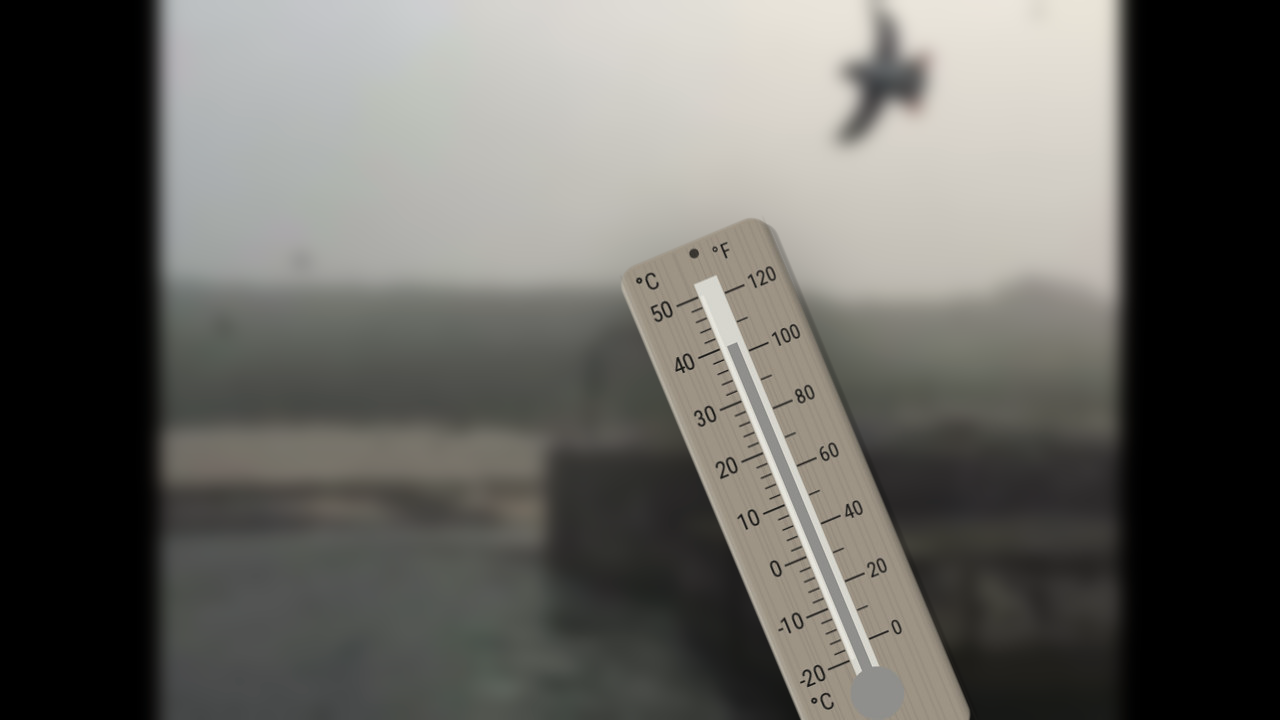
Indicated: 40
